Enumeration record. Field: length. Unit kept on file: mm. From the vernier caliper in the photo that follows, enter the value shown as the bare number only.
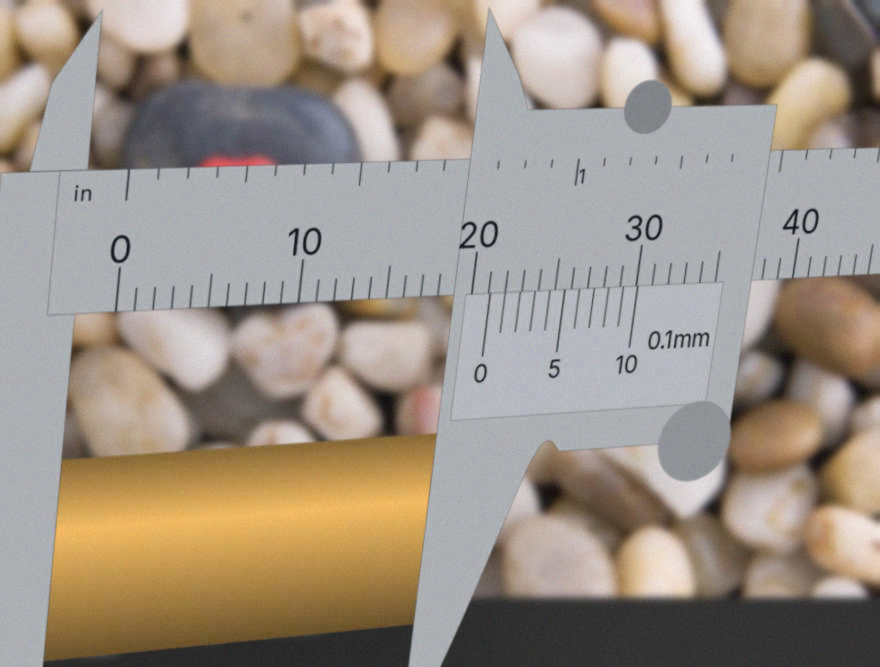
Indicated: 21.1
